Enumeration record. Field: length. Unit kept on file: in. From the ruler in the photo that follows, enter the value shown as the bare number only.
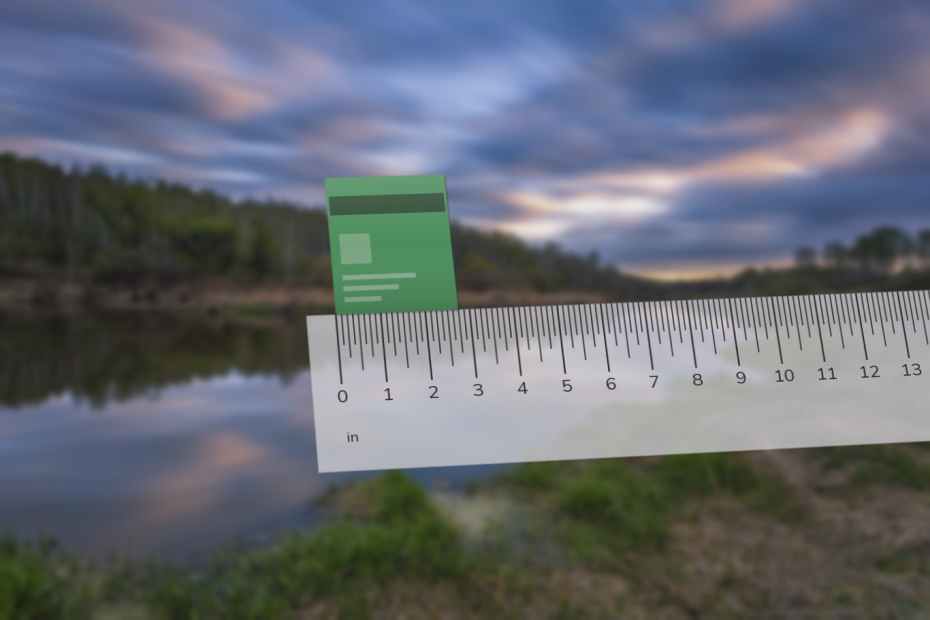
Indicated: 2.75
